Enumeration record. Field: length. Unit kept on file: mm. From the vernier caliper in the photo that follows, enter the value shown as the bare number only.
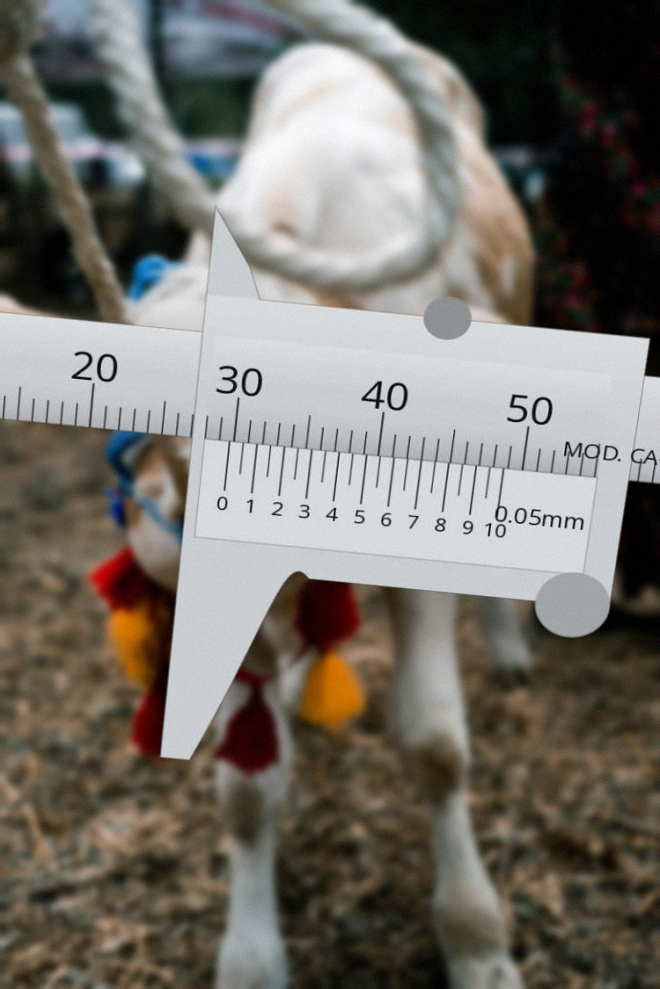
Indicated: 29.7
